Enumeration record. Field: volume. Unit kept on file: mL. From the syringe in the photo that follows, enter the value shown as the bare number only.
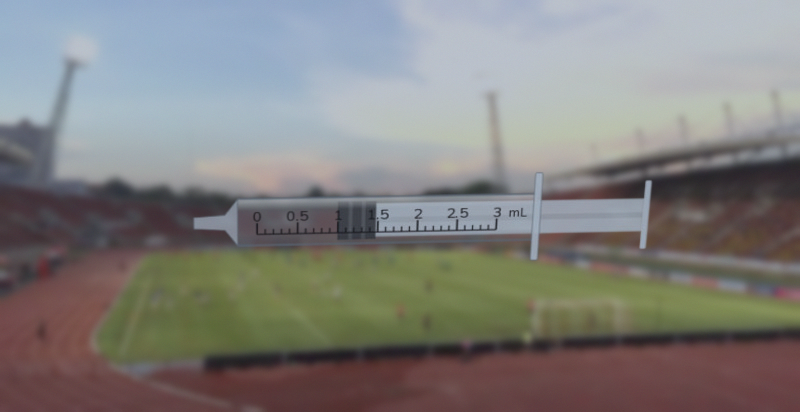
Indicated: 1
